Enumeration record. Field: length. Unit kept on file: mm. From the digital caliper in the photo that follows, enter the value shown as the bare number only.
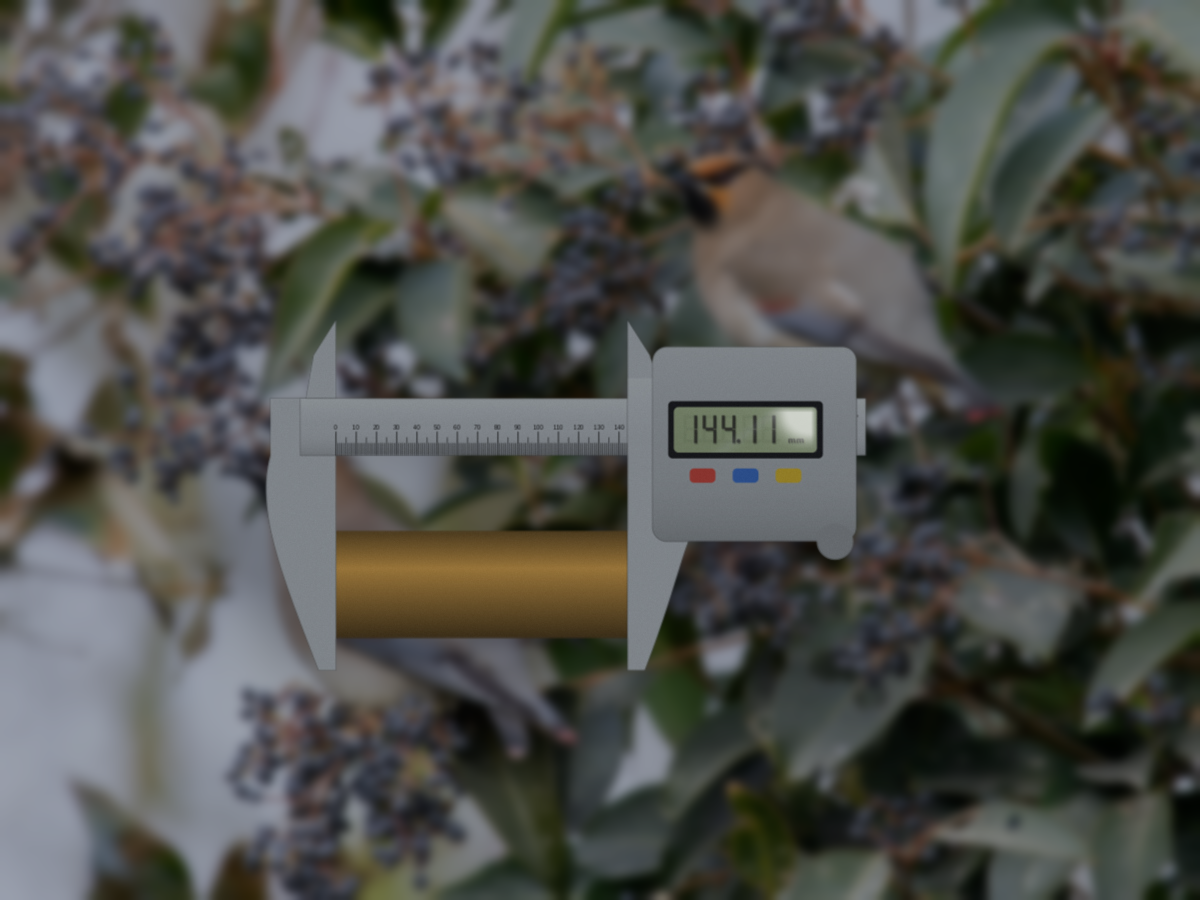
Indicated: 144.11
